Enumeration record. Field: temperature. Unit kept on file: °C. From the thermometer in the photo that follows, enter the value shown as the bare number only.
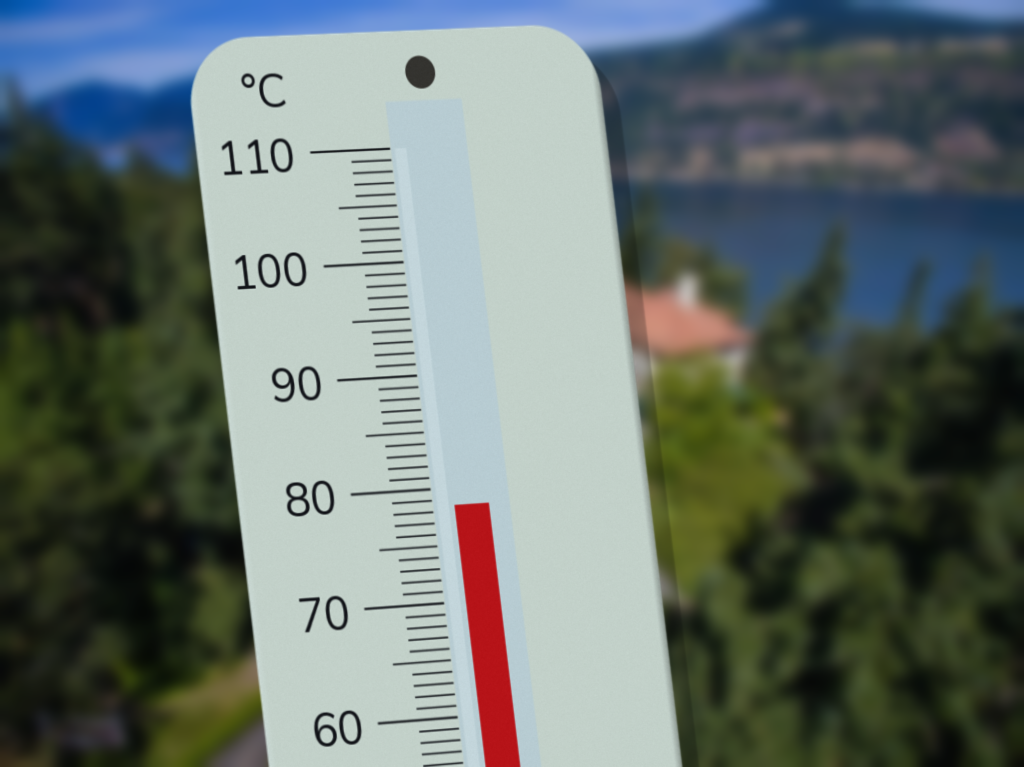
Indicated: 78.5
